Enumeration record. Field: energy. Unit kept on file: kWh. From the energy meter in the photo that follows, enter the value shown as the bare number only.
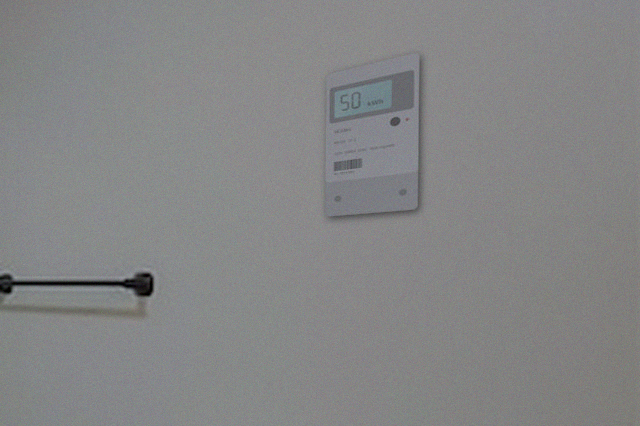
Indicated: 50
